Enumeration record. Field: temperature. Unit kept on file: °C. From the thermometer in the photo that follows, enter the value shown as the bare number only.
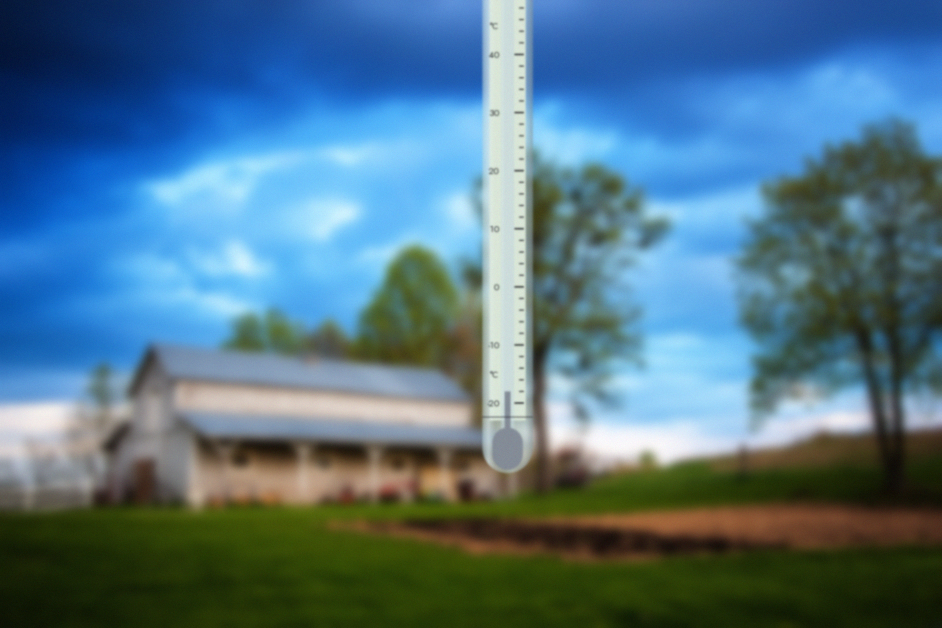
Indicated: -18
